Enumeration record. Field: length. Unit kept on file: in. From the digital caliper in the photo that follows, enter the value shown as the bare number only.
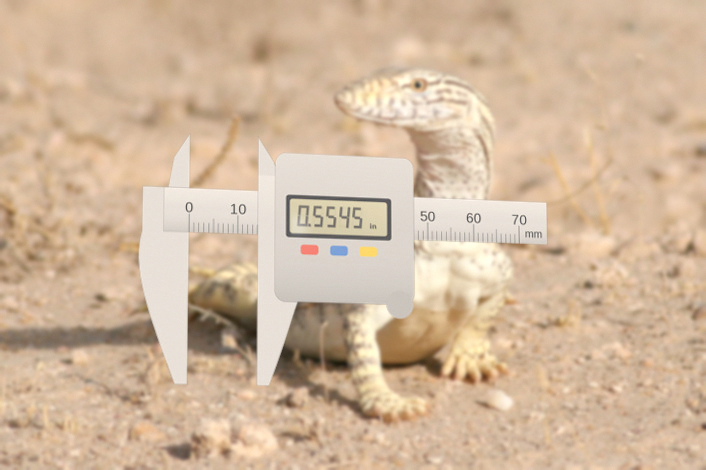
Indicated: 0.5545
